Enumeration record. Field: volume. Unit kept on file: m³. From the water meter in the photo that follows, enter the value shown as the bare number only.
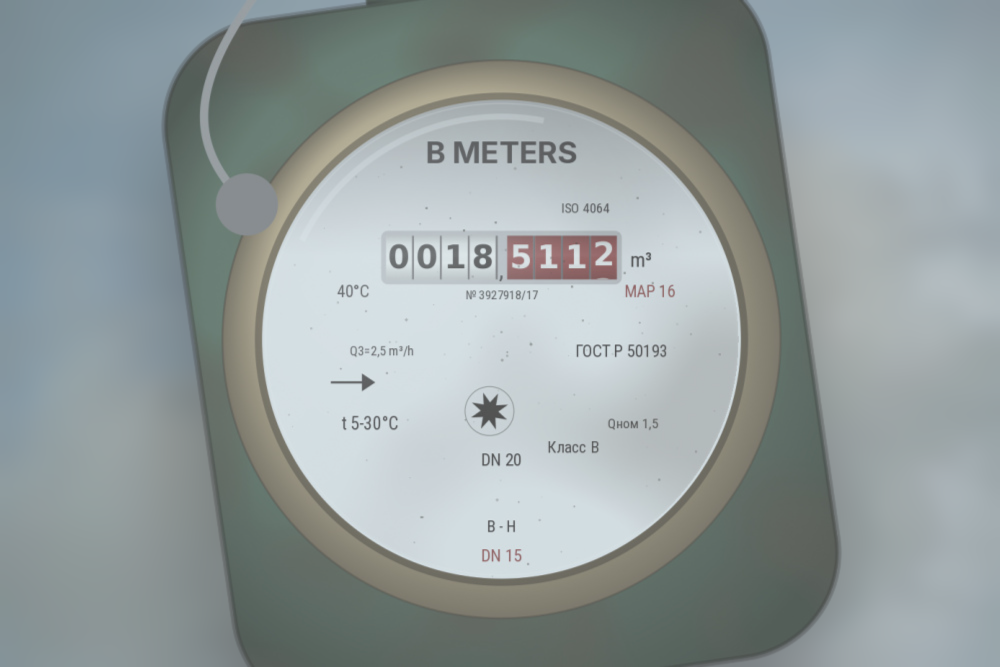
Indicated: 18.5112
